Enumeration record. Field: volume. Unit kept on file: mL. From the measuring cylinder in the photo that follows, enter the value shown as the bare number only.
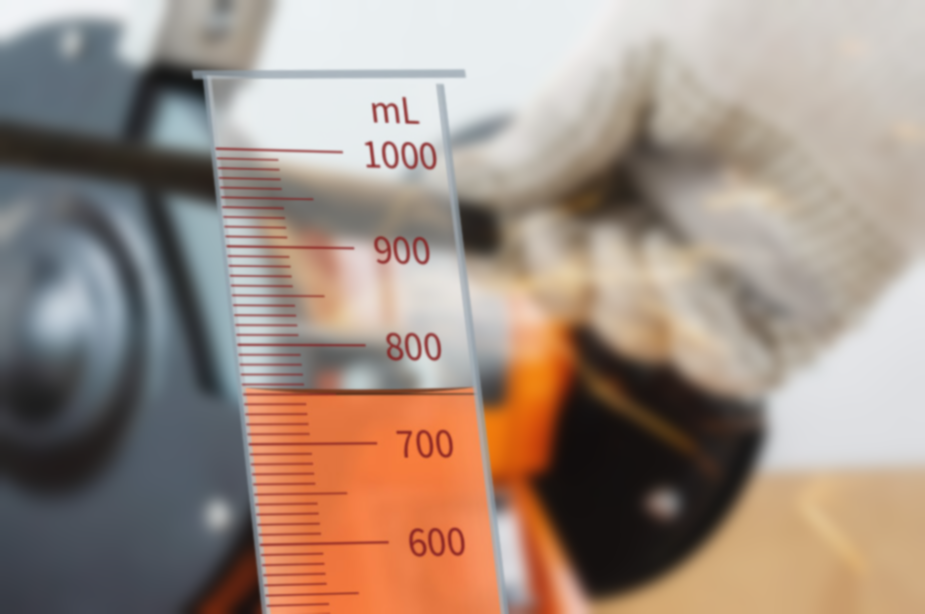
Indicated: 750
